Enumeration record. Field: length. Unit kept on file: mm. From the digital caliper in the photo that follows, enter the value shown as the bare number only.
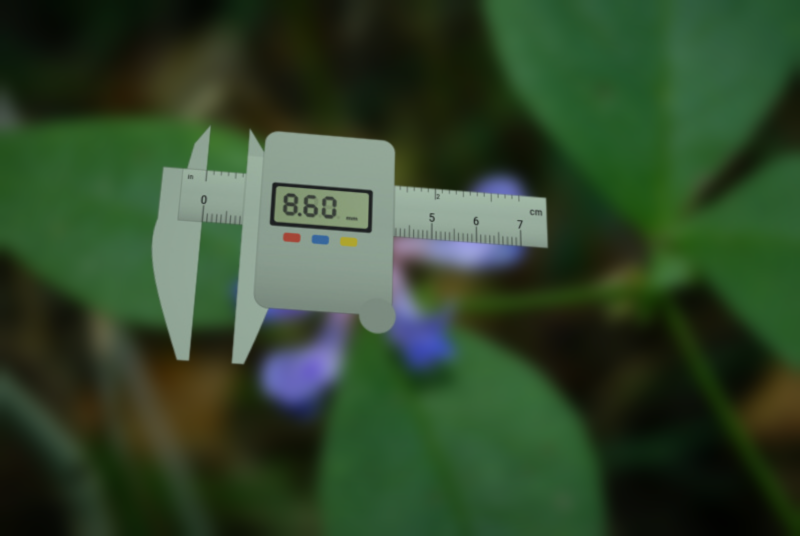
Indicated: 8.60
